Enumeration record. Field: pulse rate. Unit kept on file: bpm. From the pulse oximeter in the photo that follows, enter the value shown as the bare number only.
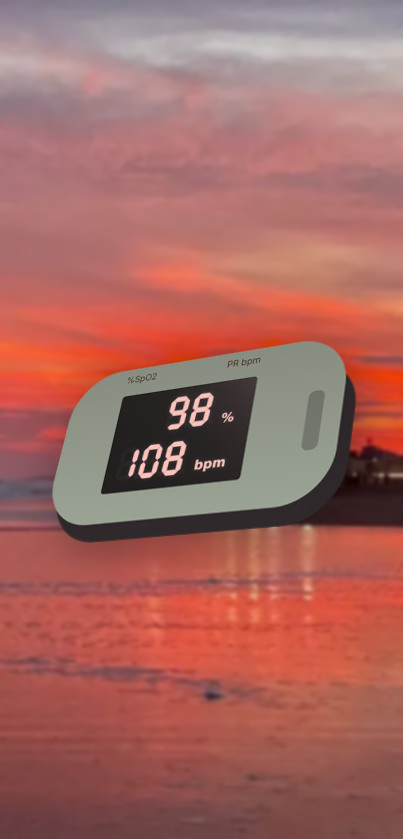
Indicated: 108
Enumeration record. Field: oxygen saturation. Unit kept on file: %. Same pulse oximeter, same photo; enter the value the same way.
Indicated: 98
